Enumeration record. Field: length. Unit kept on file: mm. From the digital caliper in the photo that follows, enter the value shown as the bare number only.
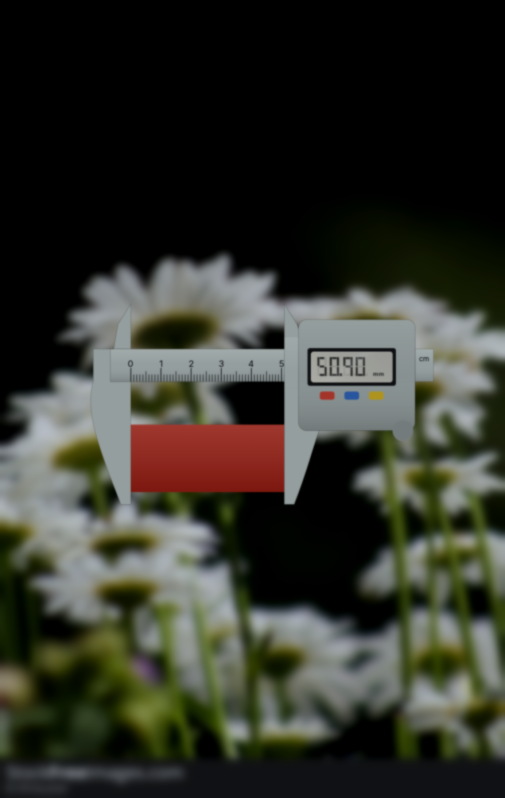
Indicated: 50.90
